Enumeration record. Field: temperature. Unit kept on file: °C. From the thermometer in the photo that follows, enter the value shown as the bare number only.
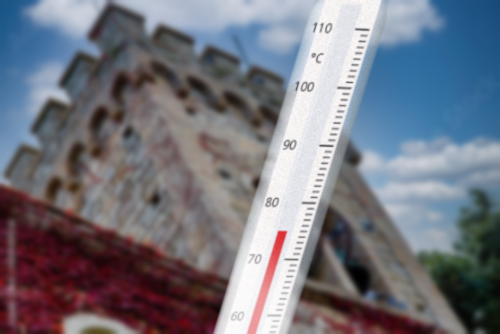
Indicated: 75
